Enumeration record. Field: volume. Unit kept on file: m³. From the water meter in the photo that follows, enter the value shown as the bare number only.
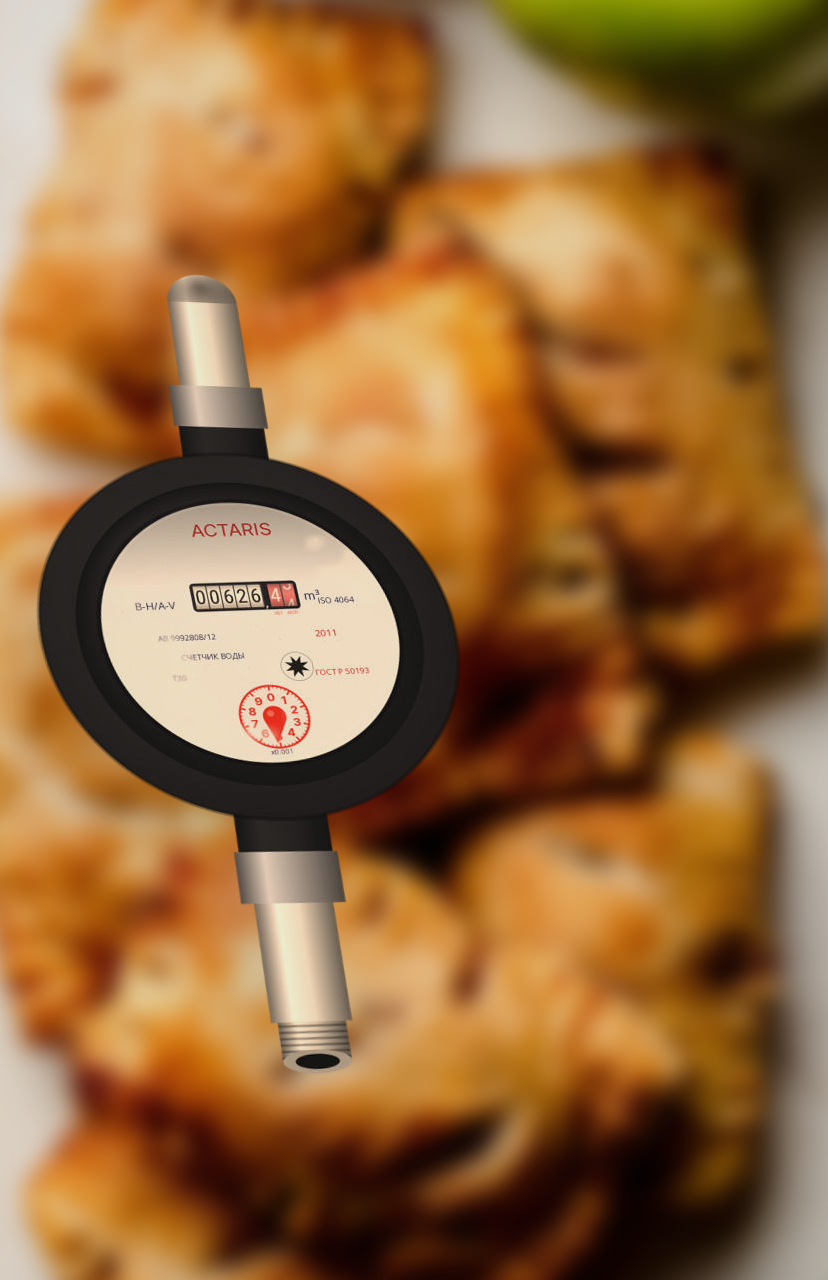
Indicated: 626.435
